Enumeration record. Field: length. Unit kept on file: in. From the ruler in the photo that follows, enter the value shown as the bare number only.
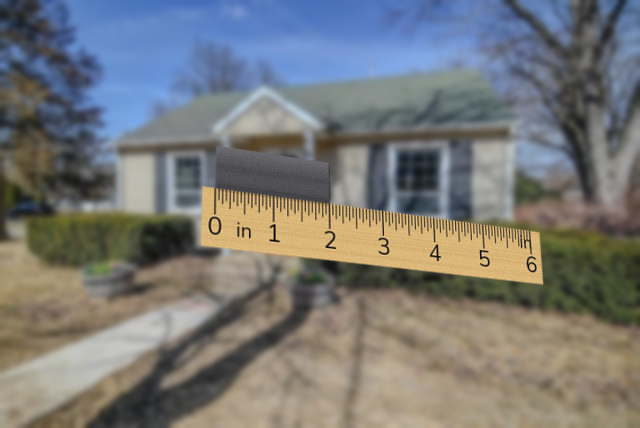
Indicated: 2
